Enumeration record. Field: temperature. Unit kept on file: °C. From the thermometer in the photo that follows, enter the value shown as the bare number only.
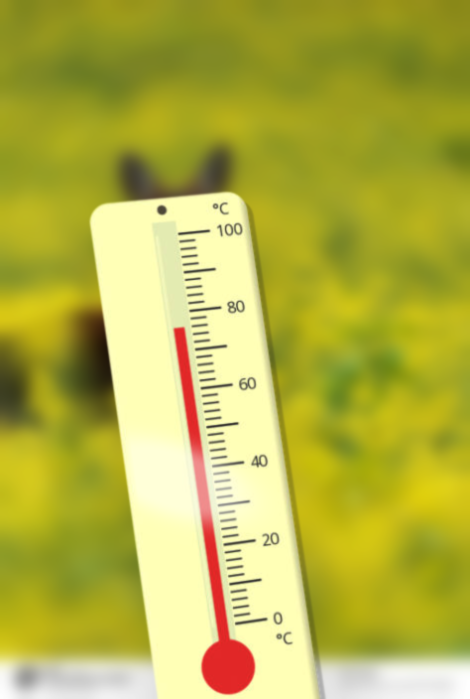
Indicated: 76
